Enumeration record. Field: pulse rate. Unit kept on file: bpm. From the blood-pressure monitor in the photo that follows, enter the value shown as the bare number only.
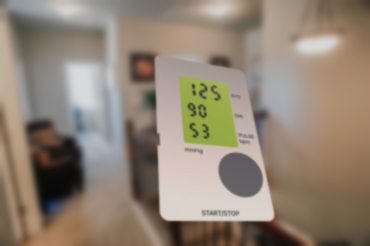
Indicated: 53
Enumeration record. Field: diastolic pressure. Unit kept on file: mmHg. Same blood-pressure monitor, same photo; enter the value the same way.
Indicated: 90
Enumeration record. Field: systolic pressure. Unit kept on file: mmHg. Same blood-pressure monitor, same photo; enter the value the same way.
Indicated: 125
